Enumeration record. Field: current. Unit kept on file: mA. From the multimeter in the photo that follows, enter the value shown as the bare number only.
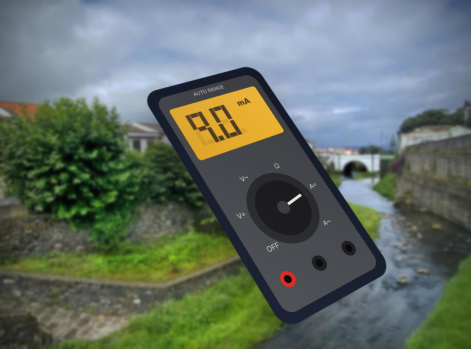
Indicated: 9.0
